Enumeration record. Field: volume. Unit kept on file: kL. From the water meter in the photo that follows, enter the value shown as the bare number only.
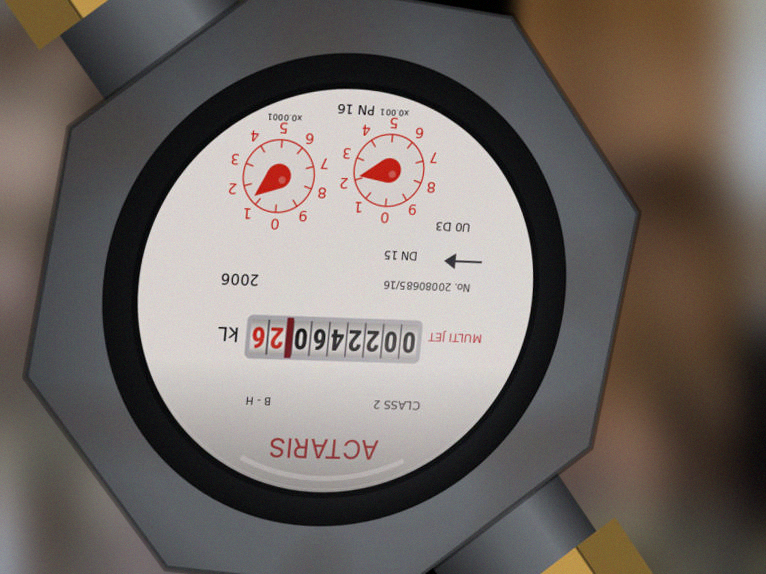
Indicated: 22460.2621
